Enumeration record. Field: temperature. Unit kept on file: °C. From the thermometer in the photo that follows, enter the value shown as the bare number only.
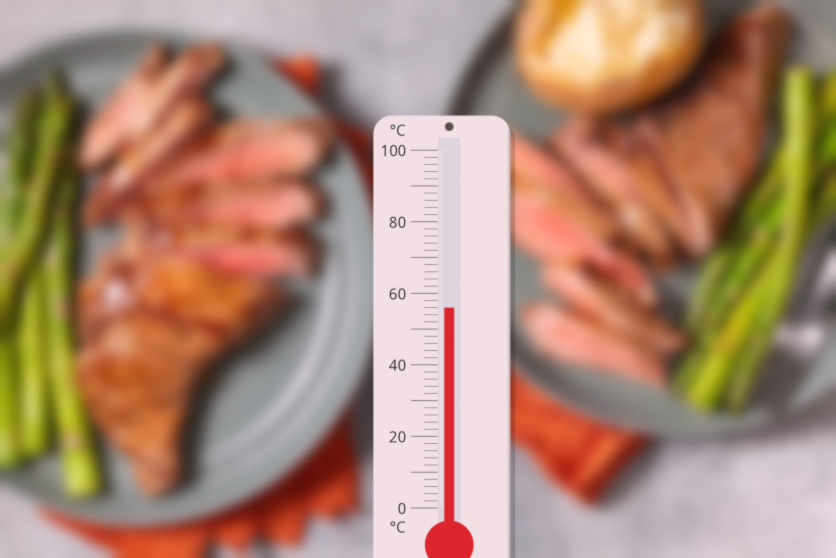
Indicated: 56
